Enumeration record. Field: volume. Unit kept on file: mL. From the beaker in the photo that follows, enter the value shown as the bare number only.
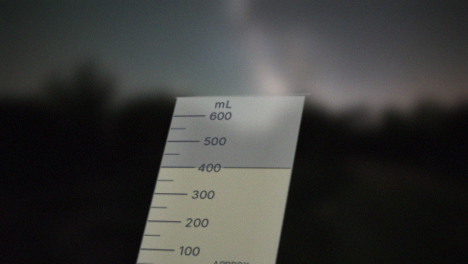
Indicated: 400
